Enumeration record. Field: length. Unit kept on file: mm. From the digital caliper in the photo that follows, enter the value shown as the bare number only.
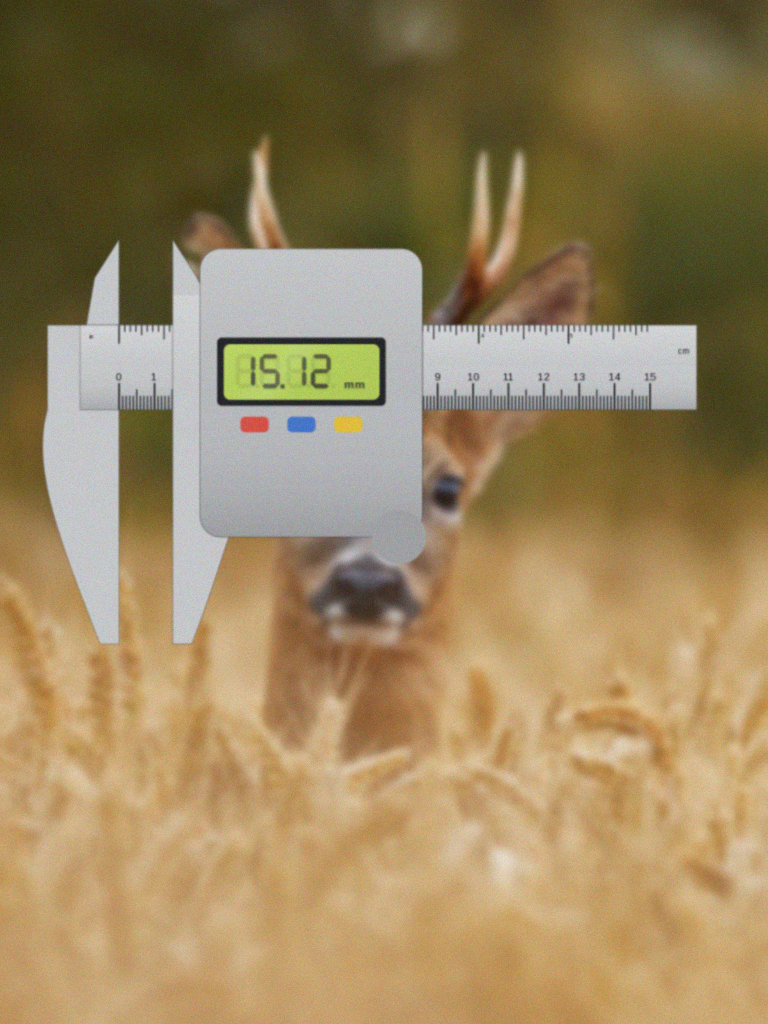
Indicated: 15.12
